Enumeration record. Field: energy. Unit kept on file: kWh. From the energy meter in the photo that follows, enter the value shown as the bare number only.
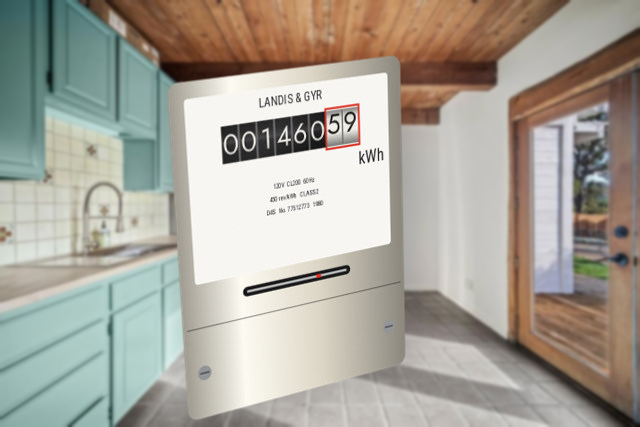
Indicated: 1460.59
